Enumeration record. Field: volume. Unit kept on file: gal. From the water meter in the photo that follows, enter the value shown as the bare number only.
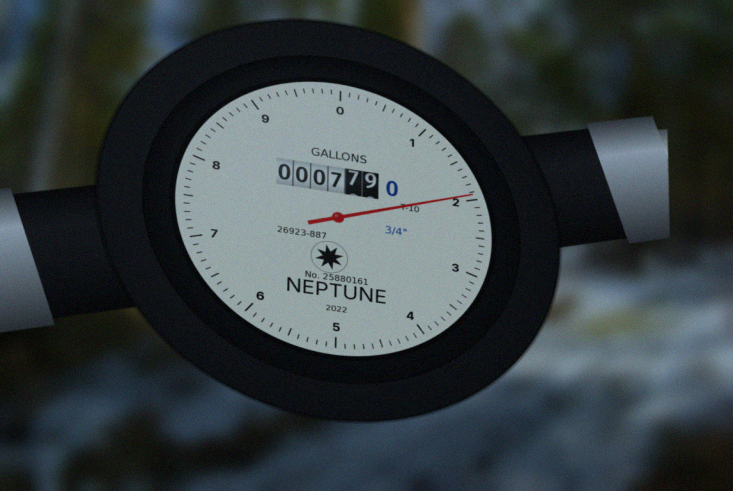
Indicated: 7791.9
